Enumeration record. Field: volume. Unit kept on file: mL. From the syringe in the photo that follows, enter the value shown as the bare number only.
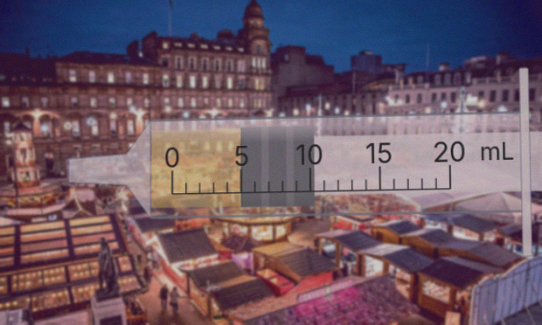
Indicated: 5
